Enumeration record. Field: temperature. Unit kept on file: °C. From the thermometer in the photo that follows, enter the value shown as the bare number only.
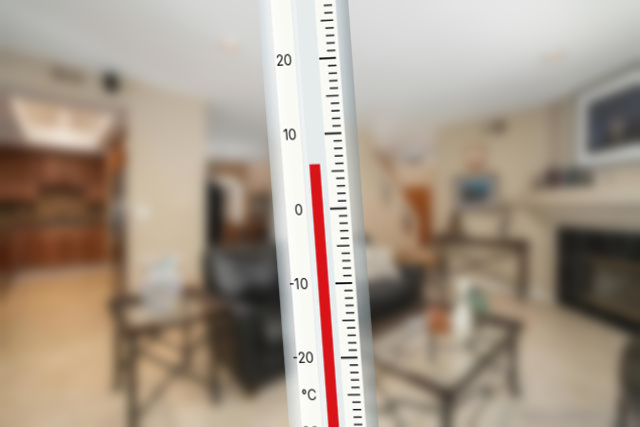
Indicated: 6
